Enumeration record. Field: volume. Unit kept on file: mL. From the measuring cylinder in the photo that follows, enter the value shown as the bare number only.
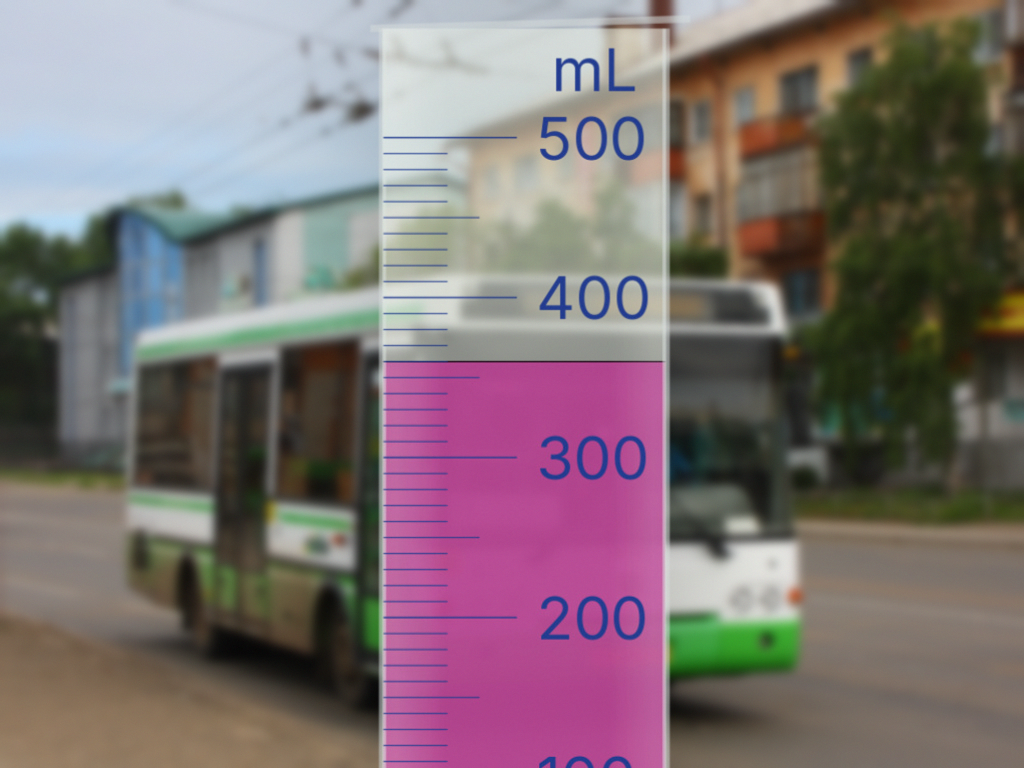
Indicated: 360
